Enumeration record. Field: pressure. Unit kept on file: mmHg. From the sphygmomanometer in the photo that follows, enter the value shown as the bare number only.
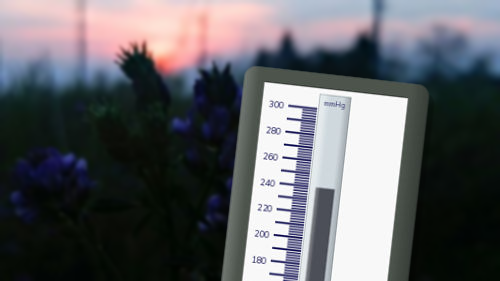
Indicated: 240
